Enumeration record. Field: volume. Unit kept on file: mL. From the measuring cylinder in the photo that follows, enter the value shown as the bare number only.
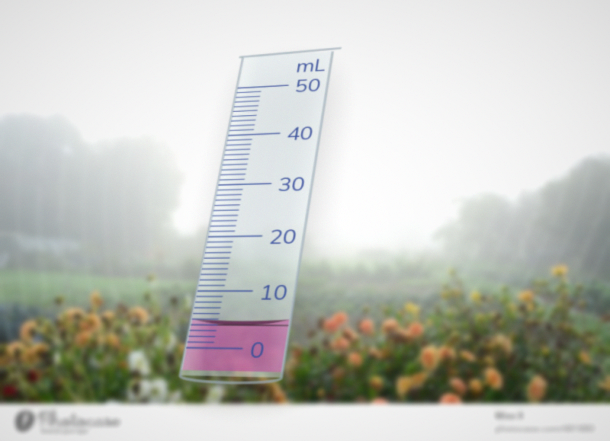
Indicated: 4
